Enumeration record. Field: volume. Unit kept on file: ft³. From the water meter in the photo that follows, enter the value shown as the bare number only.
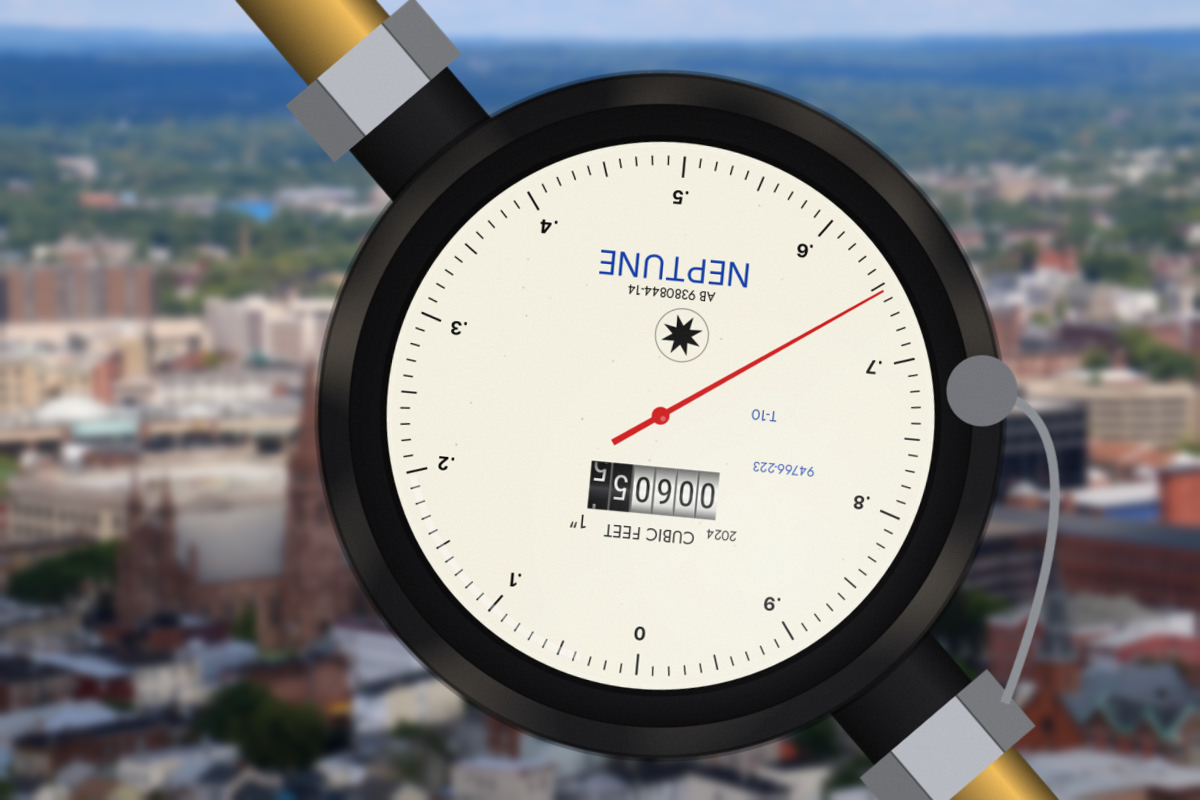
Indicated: 6054.65
